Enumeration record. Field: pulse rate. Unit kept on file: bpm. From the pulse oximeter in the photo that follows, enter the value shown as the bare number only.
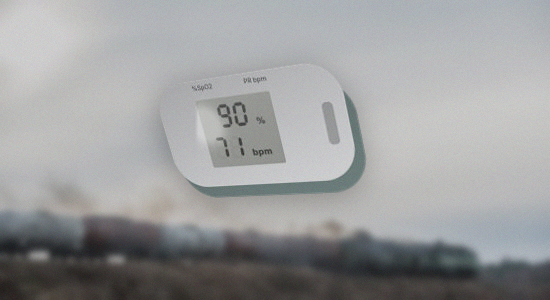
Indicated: 71
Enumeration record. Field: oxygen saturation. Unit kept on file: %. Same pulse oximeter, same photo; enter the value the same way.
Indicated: 90
